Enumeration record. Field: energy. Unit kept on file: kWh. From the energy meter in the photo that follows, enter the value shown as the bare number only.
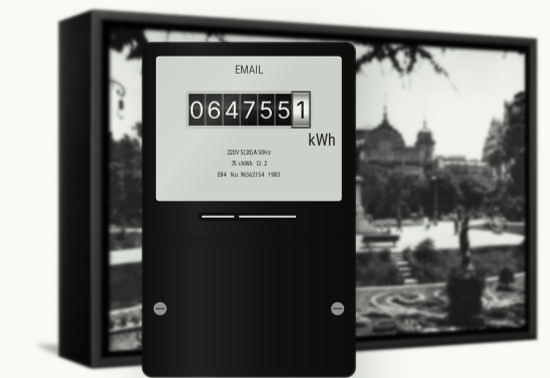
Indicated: 64755.1
